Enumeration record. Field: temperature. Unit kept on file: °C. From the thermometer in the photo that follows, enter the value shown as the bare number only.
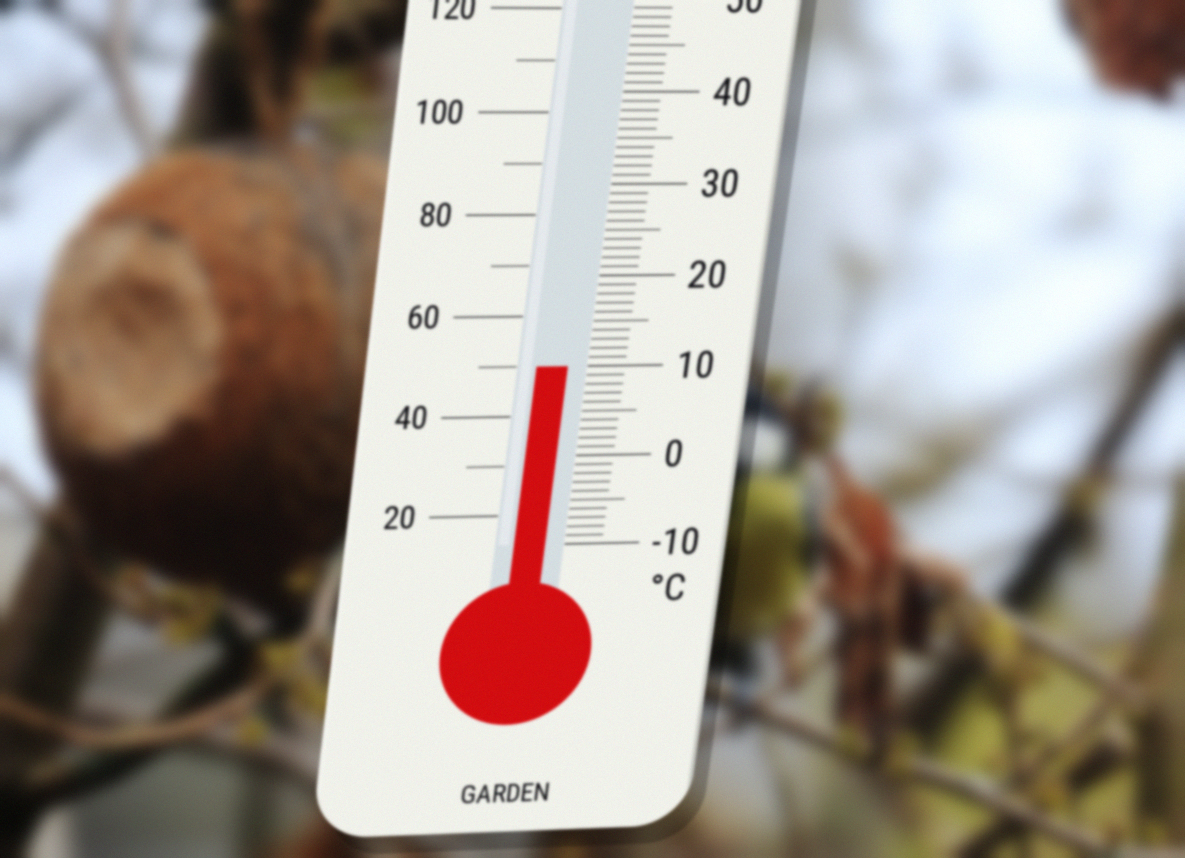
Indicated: 10
